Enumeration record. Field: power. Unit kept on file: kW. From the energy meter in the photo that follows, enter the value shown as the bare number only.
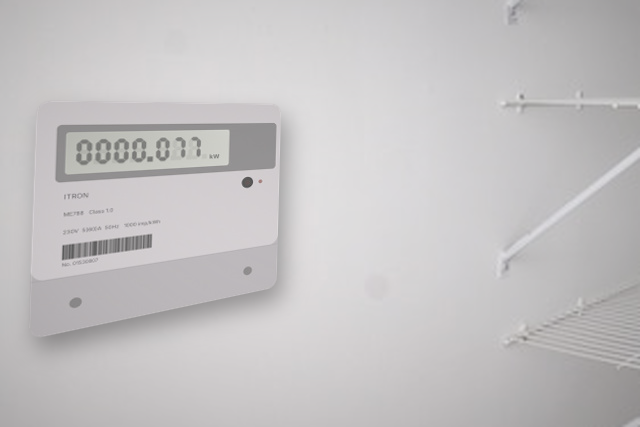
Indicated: 0.077
